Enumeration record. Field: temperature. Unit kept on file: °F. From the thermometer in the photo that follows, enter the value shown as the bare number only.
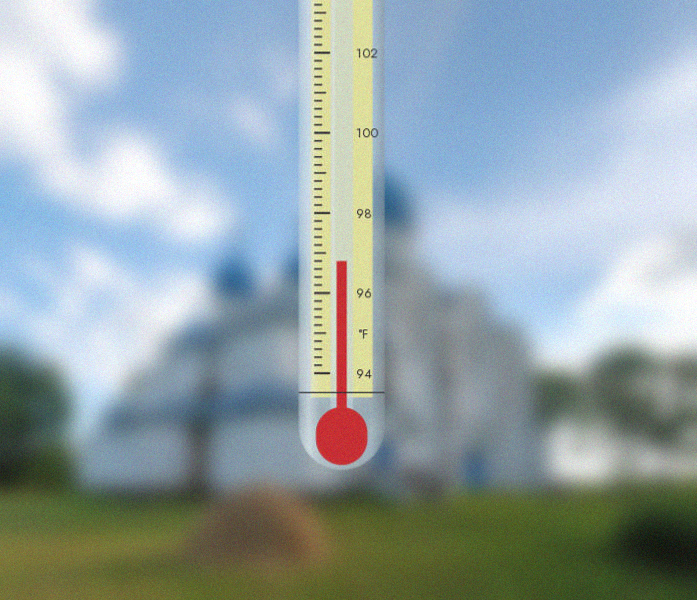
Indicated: 96.8
